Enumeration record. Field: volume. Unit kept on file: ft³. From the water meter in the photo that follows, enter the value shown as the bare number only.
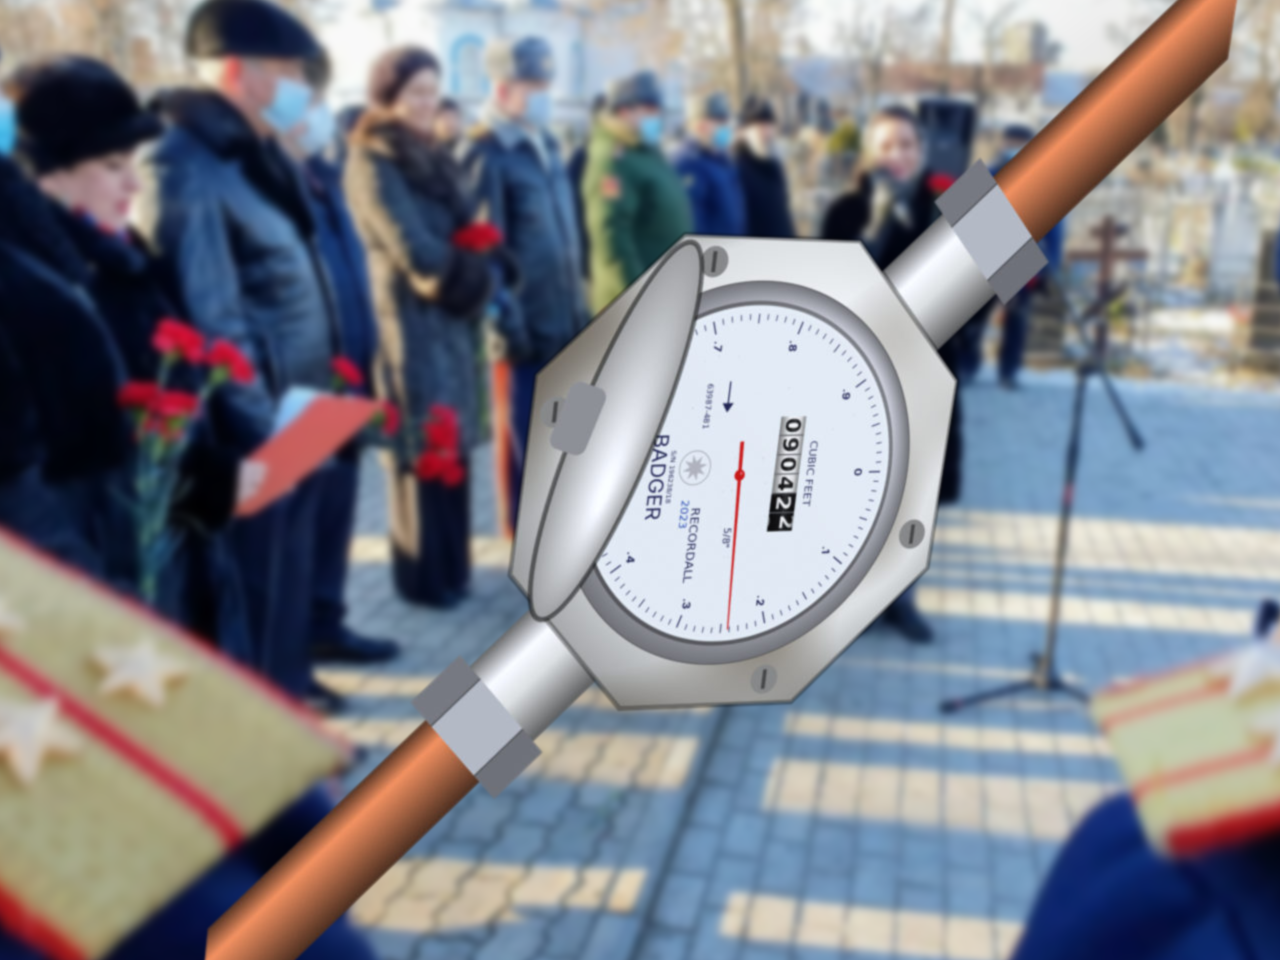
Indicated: 90422.24
